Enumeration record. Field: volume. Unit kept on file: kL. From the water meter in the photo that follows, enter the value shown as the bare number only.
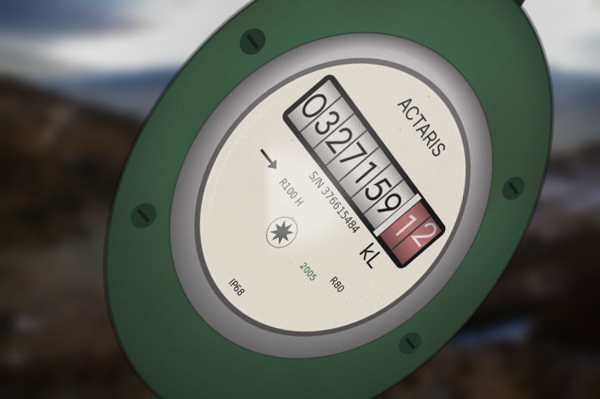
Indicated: 327159.12
